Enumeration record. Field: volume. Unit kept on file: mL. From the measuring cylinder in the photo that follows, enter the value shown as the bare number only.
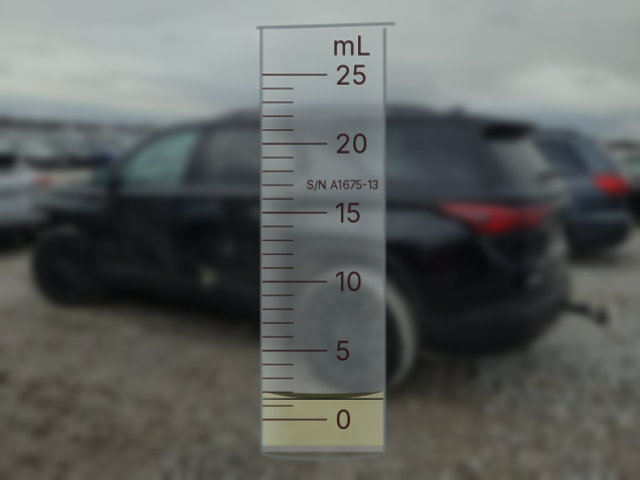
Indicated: 1.5
